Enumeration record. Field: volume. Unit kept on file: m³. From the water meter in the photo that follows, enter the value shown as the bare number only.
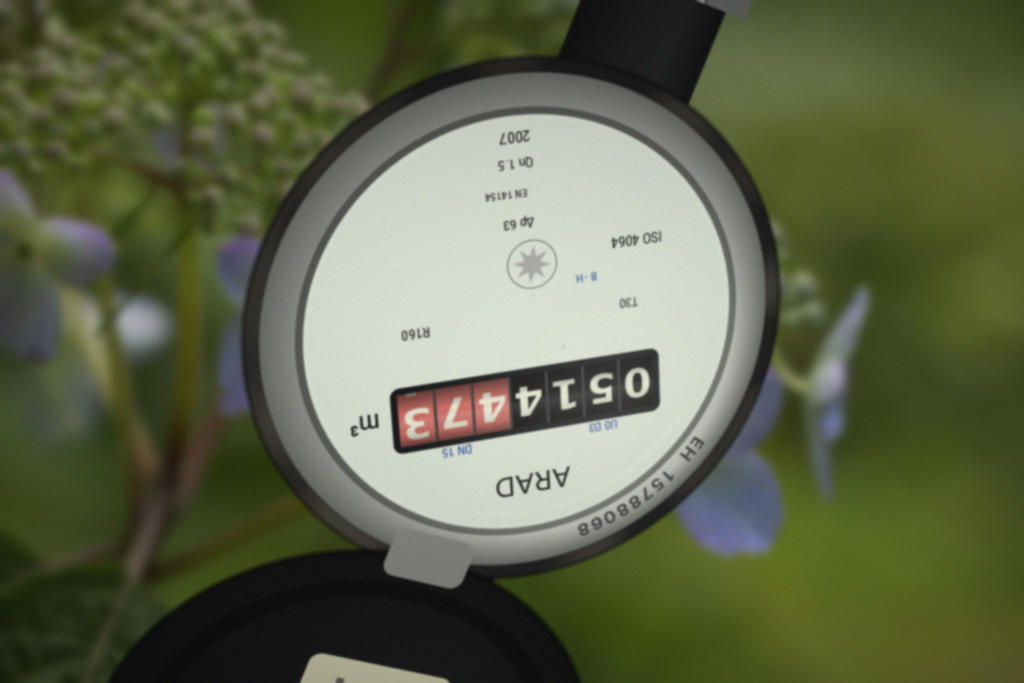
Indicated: 514.473
